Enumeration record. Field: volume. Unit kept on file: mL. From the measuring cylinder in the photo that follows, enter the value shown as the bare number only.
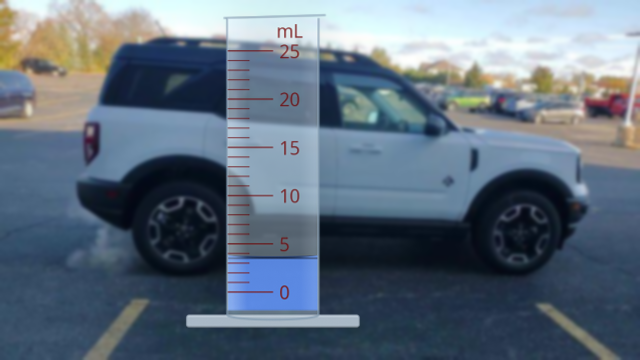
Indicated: 3.5
